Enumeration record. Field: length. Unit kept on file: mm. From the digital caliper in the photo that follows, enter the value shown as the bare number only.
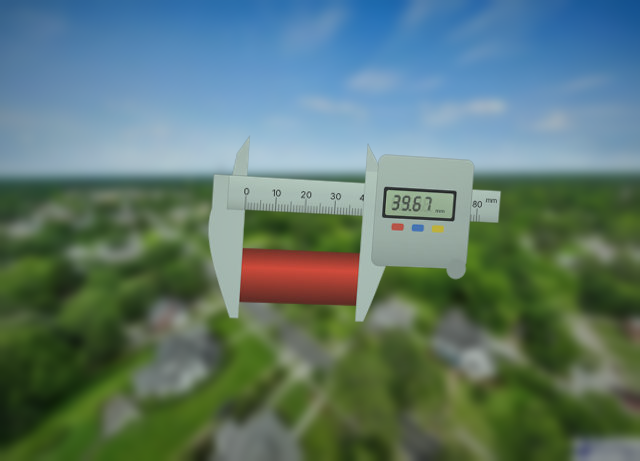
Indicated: 39.67
